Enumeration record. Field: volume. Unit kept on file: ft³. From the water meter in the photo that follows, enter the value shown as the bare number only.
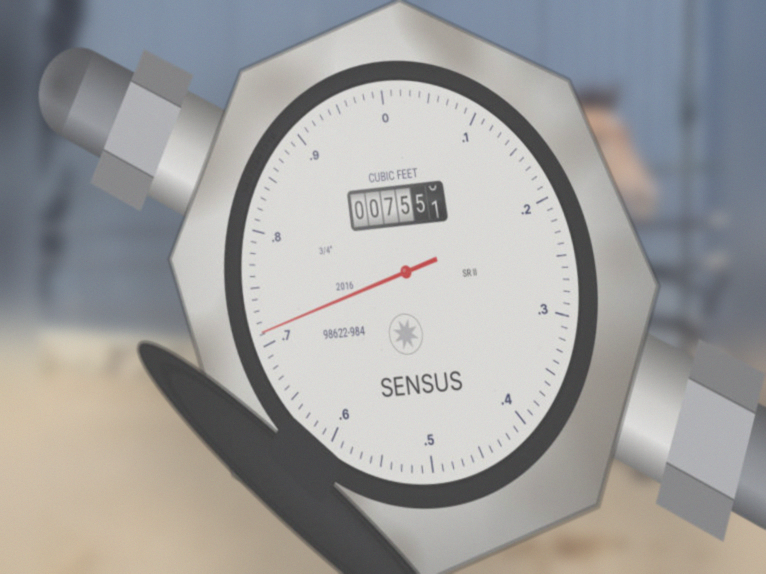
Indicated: 7550.71
